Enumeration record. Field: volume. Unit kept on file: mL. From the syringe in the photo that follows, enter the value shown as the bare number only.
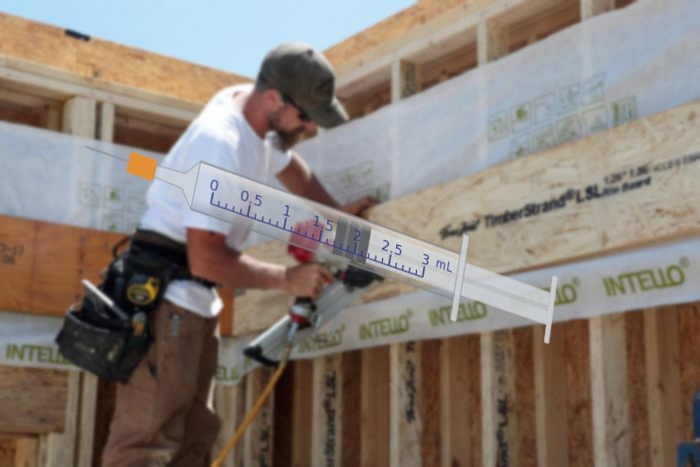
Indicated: 1.7
